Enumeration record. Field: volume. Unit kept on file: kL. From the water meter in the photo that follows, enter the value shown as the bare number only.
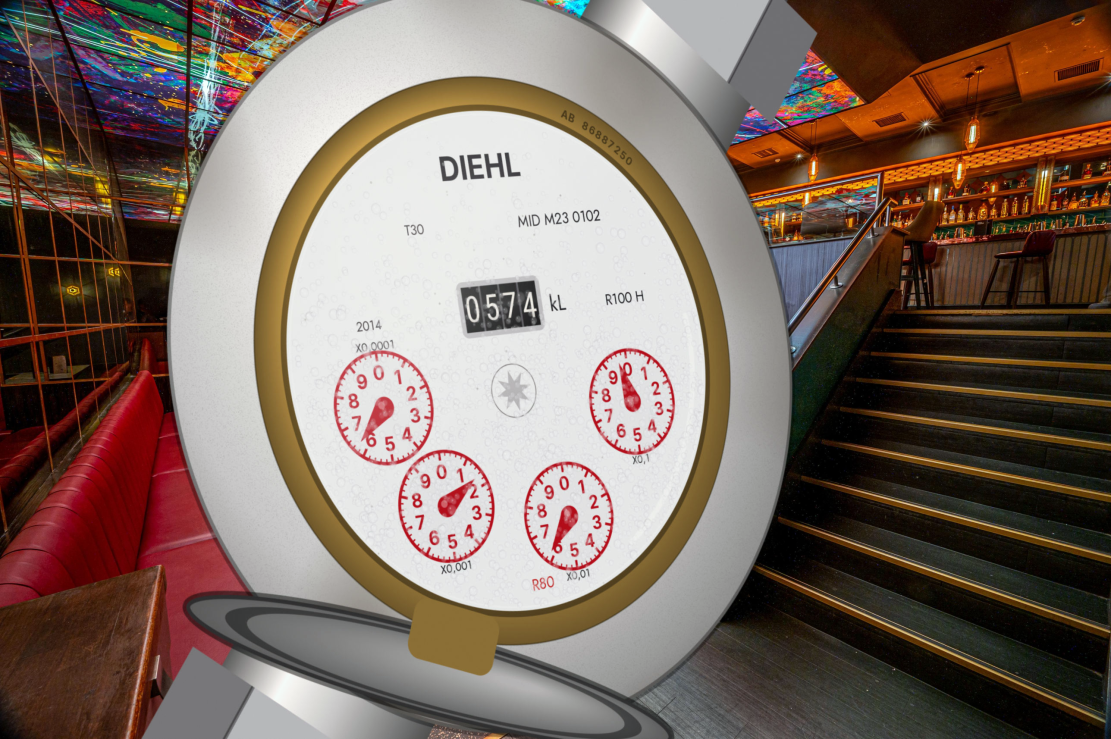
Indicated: 573.9616
